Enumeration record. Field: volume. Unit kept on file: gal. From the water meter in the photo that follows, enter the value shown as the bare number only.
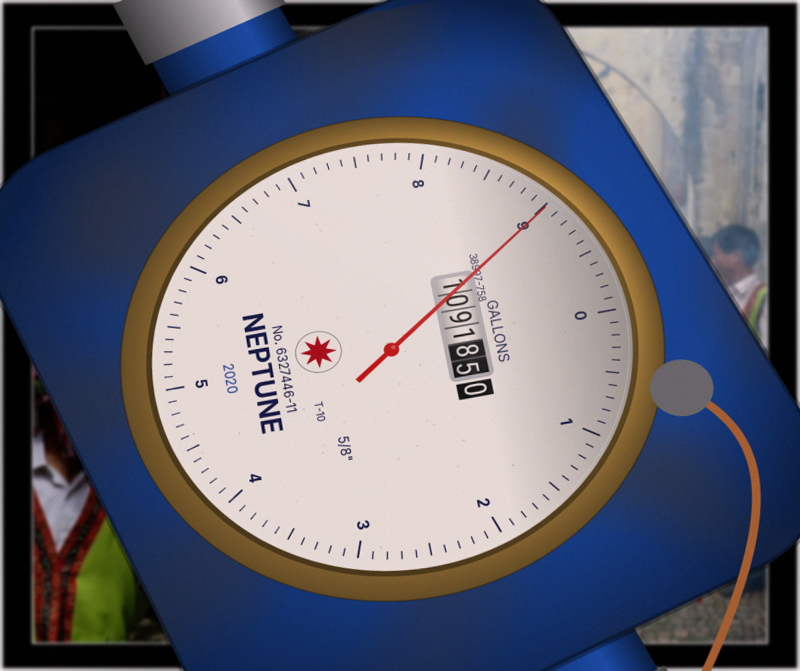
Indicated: 1091849.0
